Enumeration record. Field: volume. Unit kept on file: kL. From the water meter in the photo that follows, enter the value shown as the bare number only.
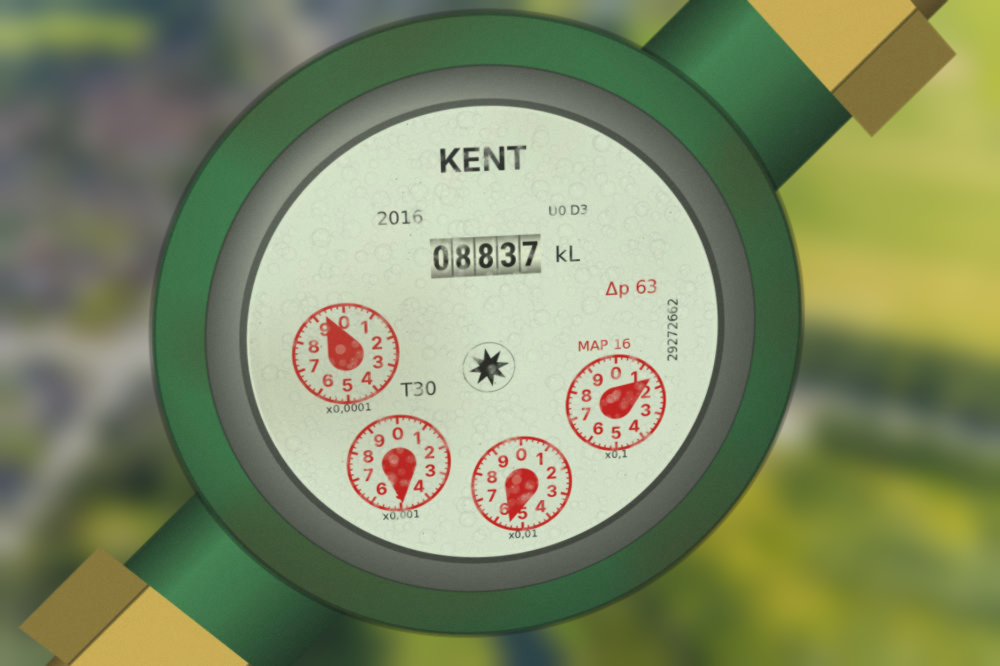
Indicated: 8837.1549
